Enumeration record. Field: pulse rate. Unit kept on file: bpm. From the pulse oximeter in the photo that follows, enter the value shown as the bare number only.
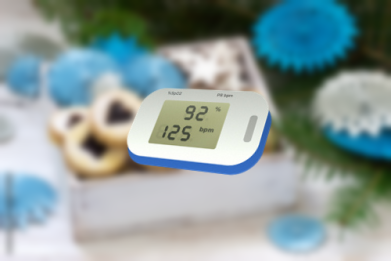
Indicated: 125
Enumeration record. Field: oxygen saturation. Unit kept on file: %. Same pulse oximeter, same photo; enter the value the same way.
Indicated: 92
